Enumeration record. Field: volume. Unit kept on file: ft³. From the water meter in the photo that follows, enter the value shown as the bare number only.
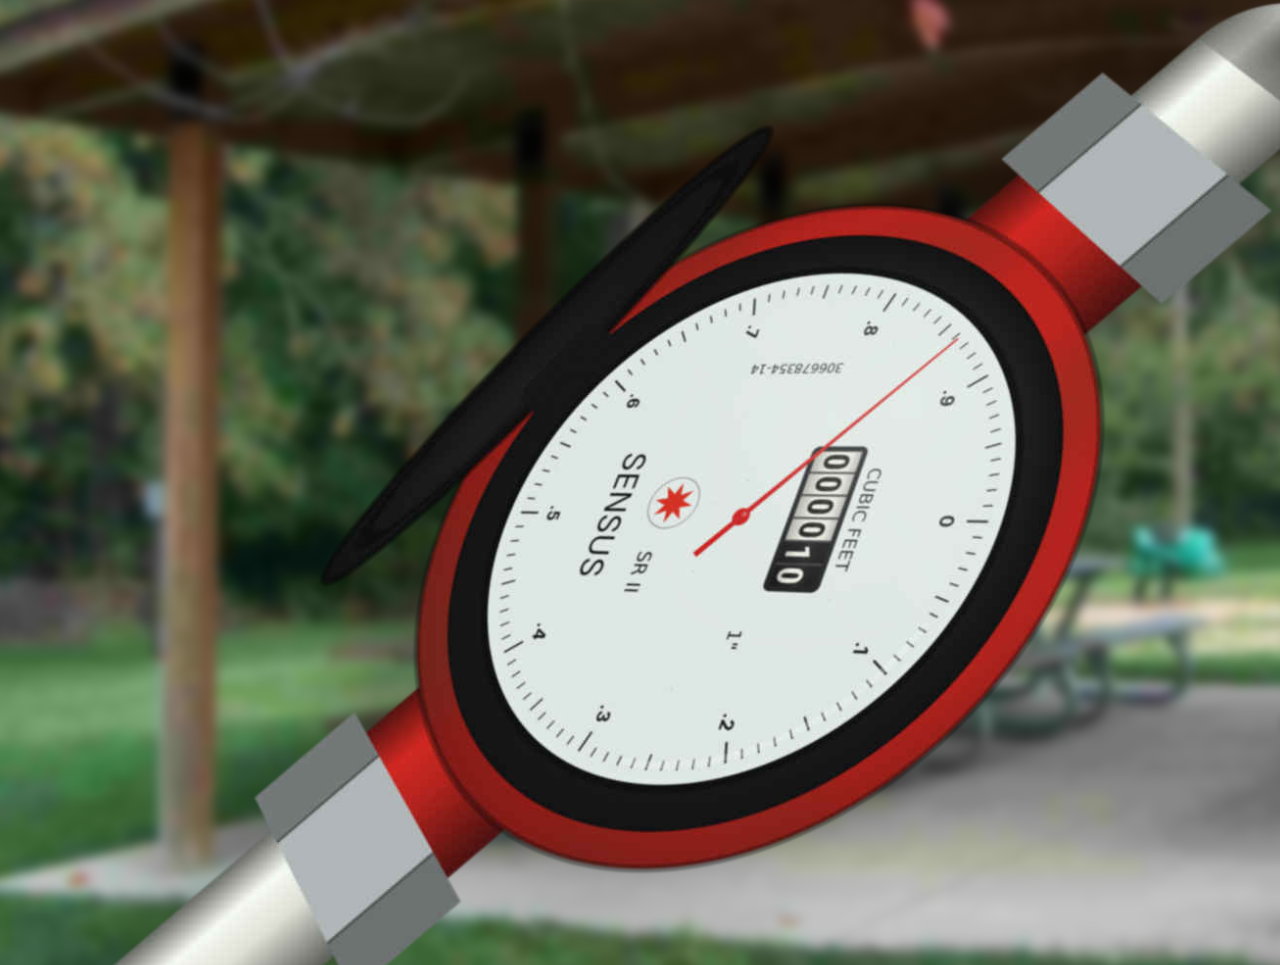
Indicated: 9.86
